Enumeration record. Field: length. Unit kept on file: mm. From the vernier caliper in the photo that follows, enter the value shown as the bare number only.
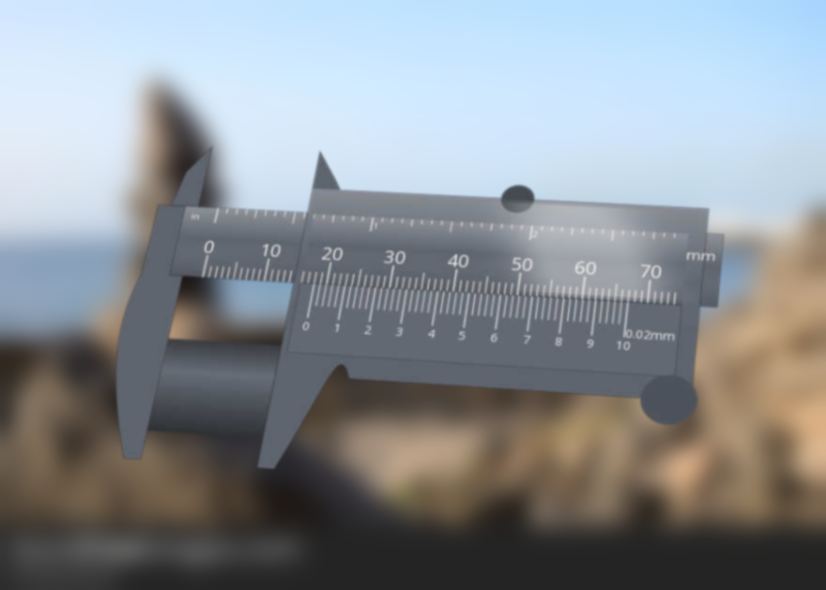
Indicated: 18.0
